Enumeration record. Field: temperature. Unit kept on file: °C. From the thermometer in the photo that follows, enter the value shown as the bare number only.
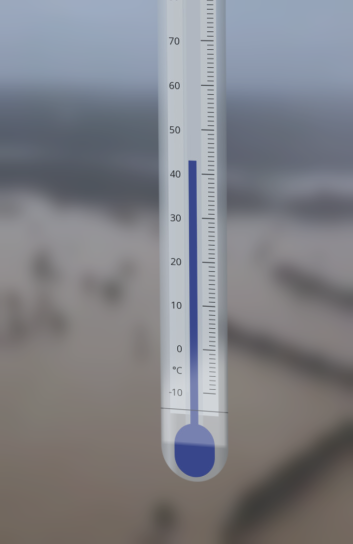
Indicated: 43
